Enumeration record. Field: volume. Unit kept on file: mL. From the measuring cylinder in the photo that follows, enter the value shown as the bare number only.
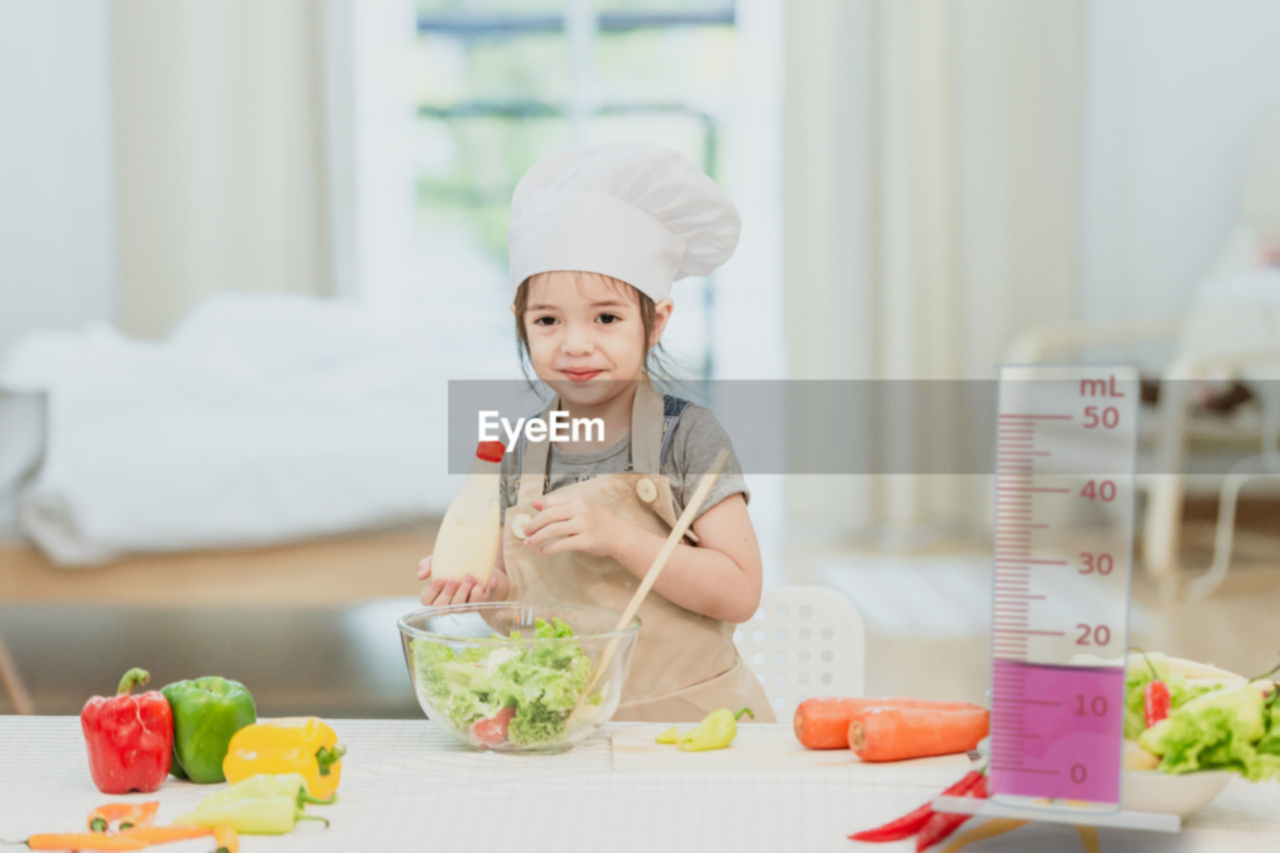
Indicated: 15
